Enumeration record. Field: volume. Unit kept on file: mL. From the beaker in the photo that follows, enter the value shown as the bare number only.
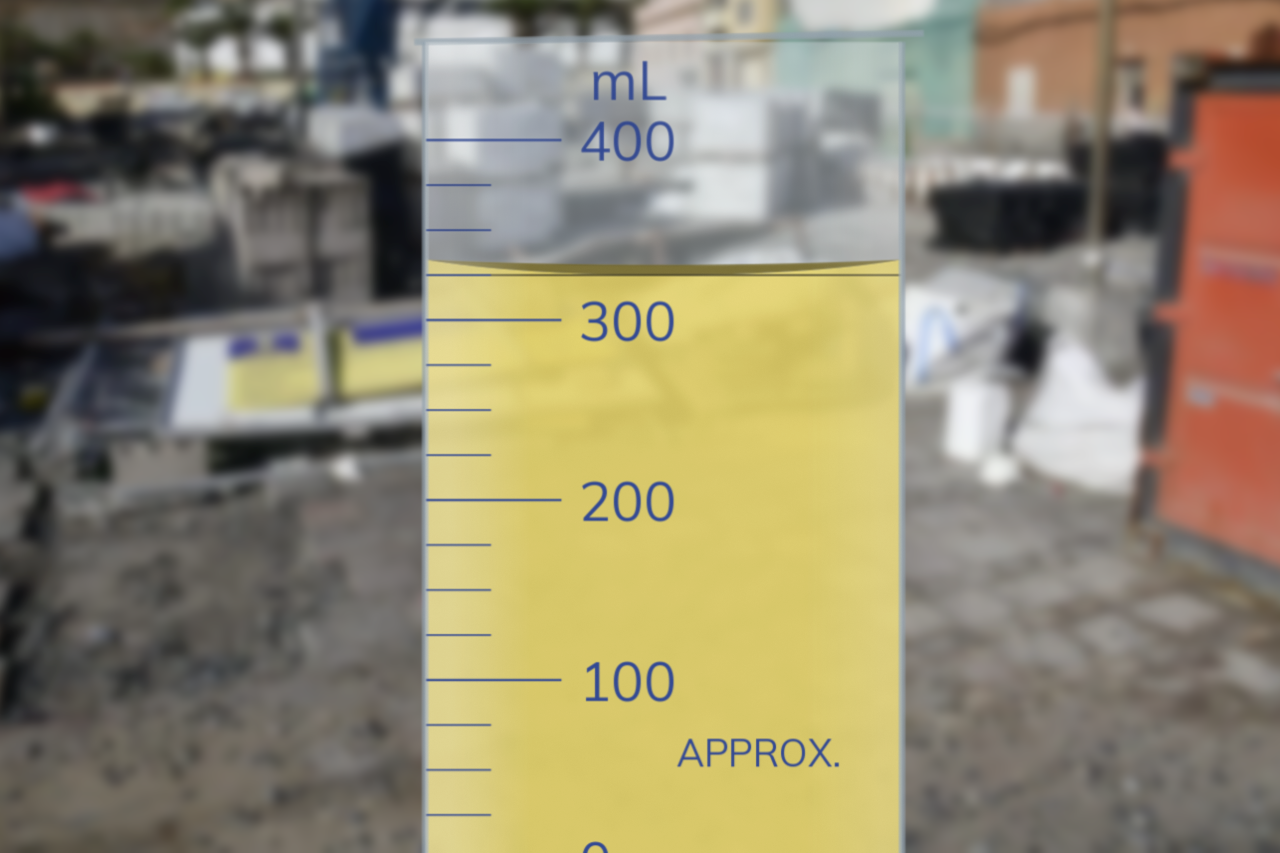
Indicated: 325
